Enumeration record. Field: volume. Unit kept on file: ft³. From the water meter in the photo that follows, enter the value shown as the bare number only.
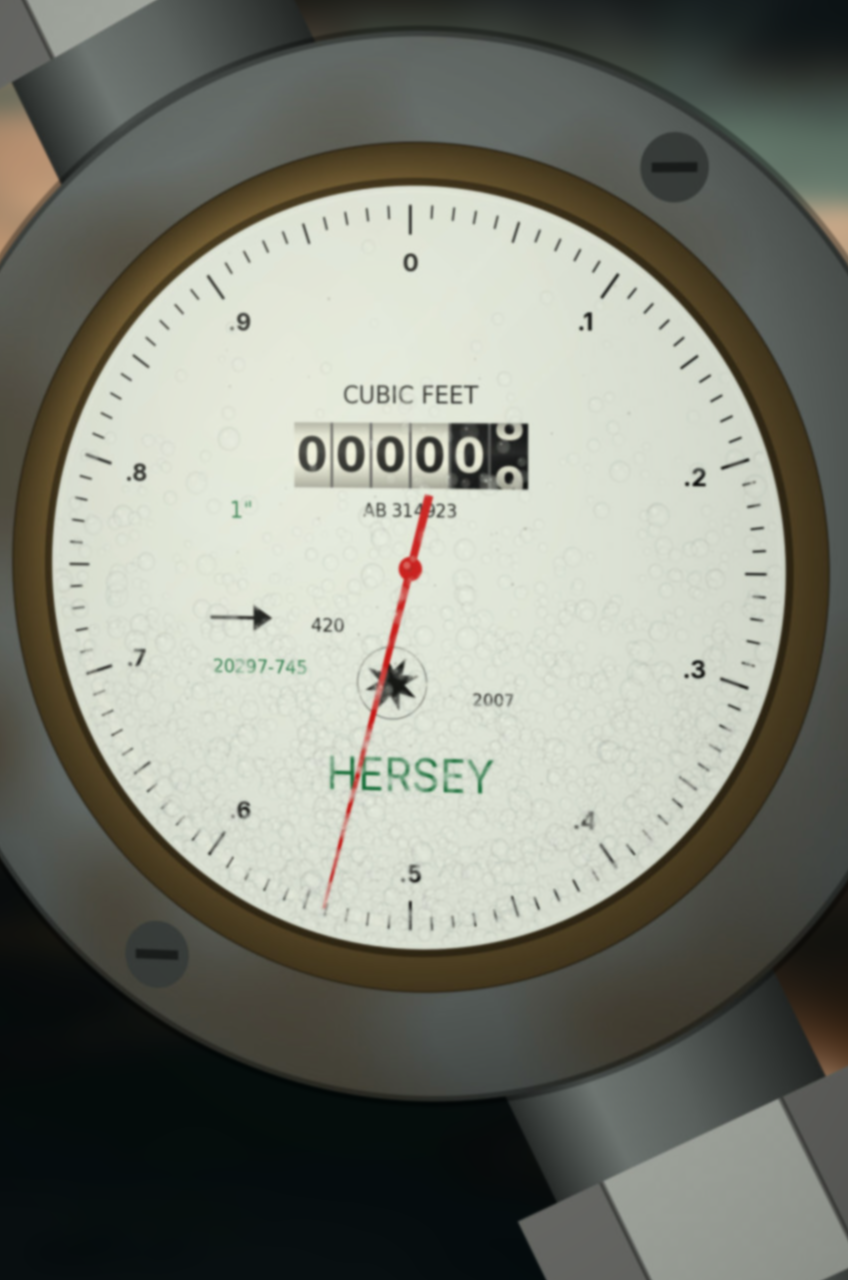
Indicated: 8.54
